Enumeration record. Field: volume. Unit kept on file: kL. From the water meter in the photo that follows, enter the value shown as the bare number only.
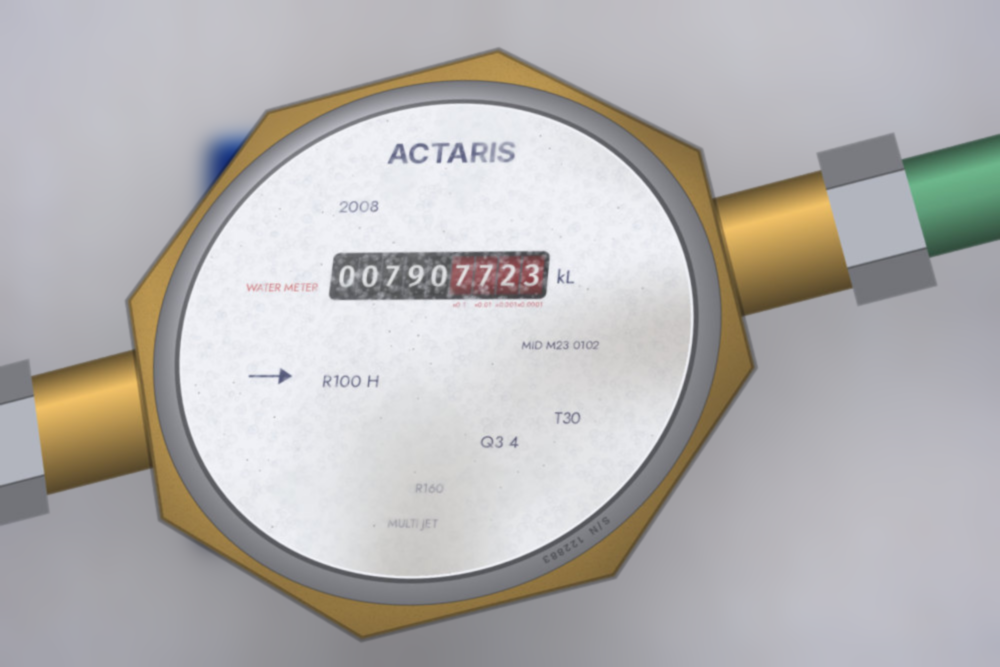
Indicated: 790.7723
